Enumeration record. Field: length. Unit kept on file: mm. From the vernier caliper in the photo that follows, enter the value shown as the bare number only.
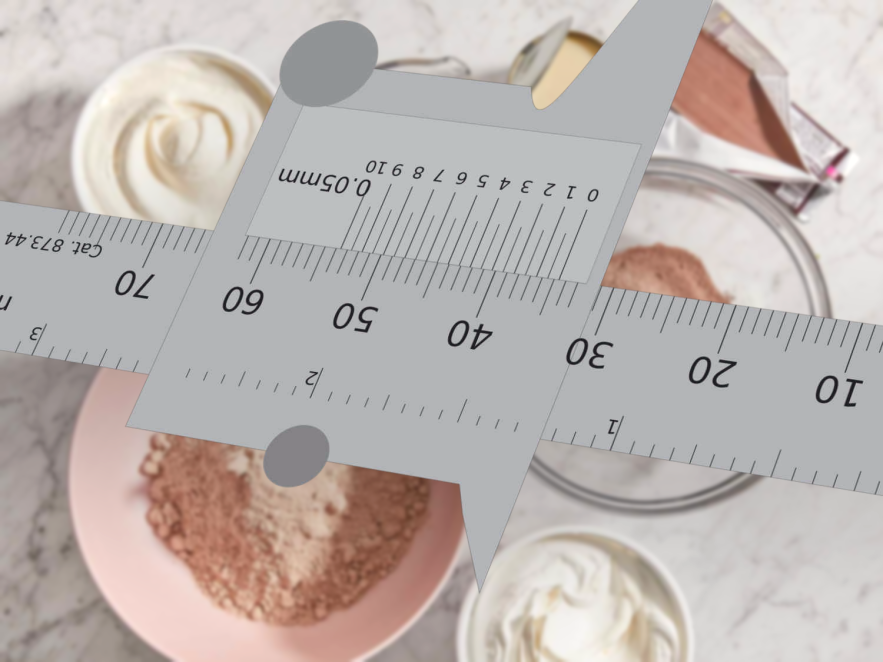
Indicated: 34.6
